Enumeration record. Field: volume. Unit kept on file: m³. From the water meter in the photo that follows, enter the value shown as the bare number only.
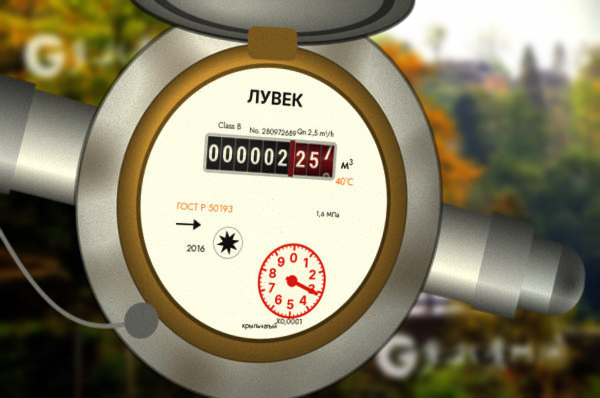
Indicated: 2.2573
